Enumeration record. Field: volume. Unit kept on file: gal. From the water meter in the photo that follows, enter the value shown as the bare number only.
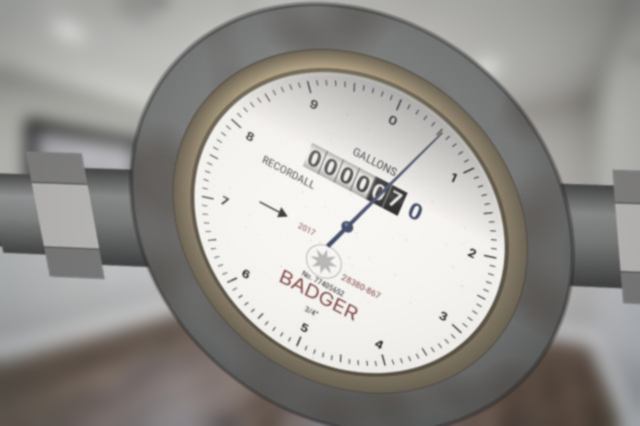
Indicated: 70.5
